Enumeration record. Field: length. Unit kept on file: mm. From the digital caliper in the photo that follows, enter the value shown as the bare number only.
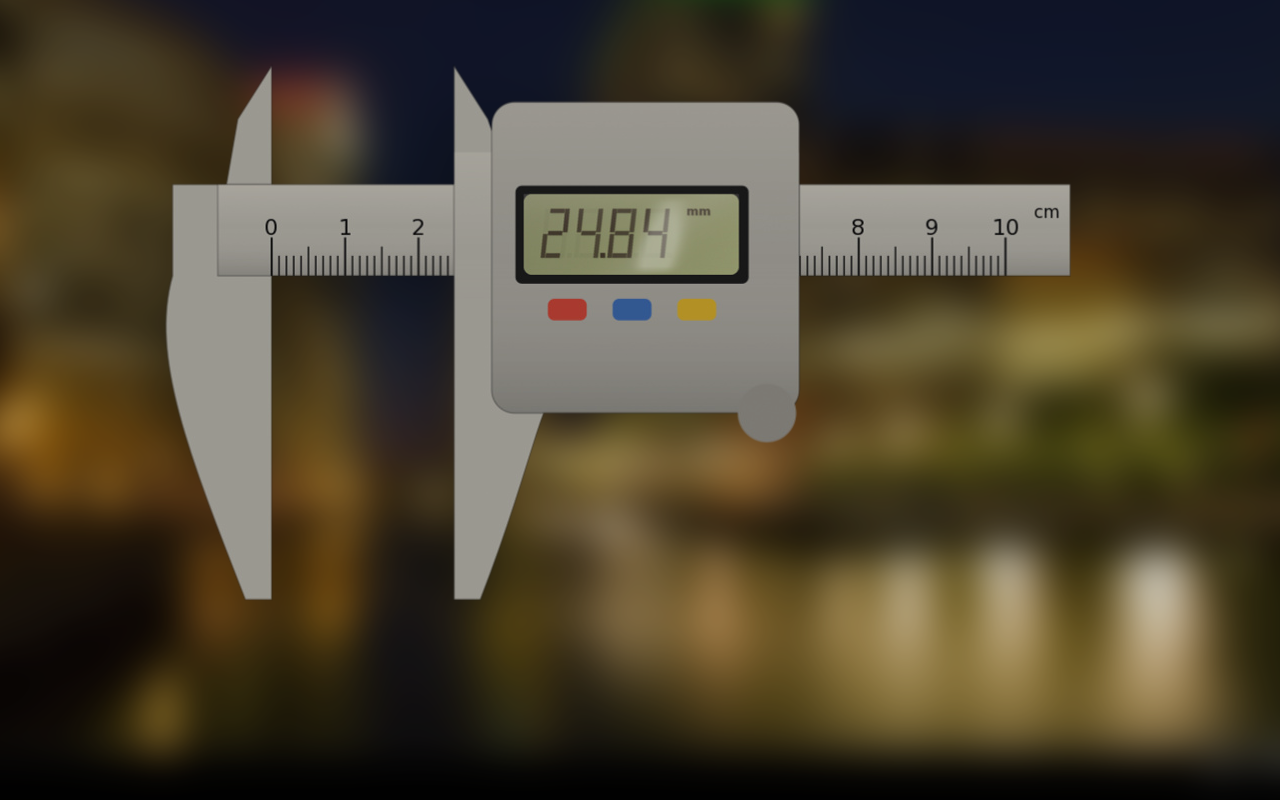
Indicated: 24.84
